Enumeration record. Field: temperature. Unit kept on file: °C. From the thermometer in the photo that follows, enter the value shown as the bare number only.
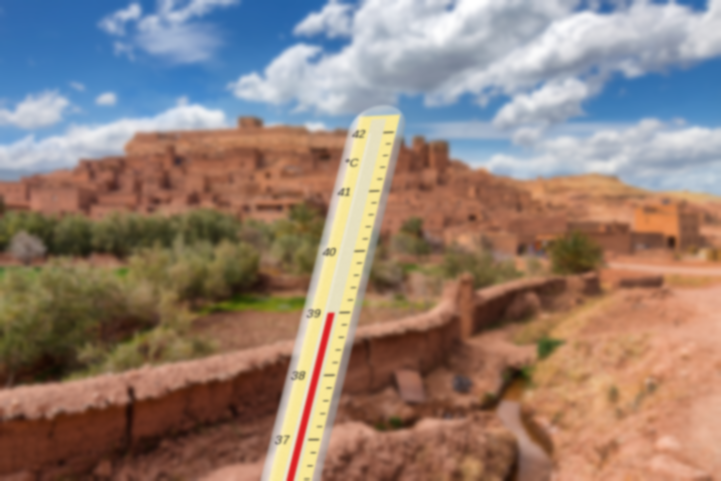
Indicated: 39
